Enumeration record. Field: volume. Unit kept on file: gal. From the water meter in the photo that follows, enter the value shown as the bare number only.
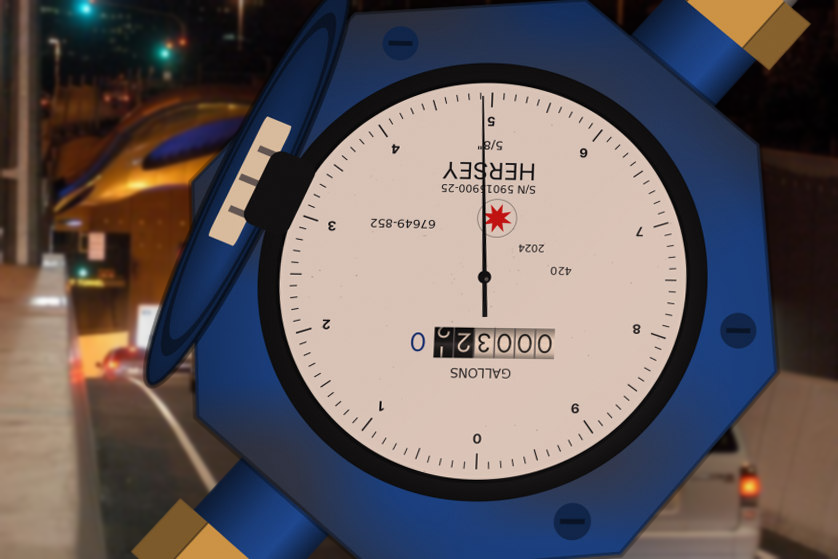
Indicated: 3214.9
